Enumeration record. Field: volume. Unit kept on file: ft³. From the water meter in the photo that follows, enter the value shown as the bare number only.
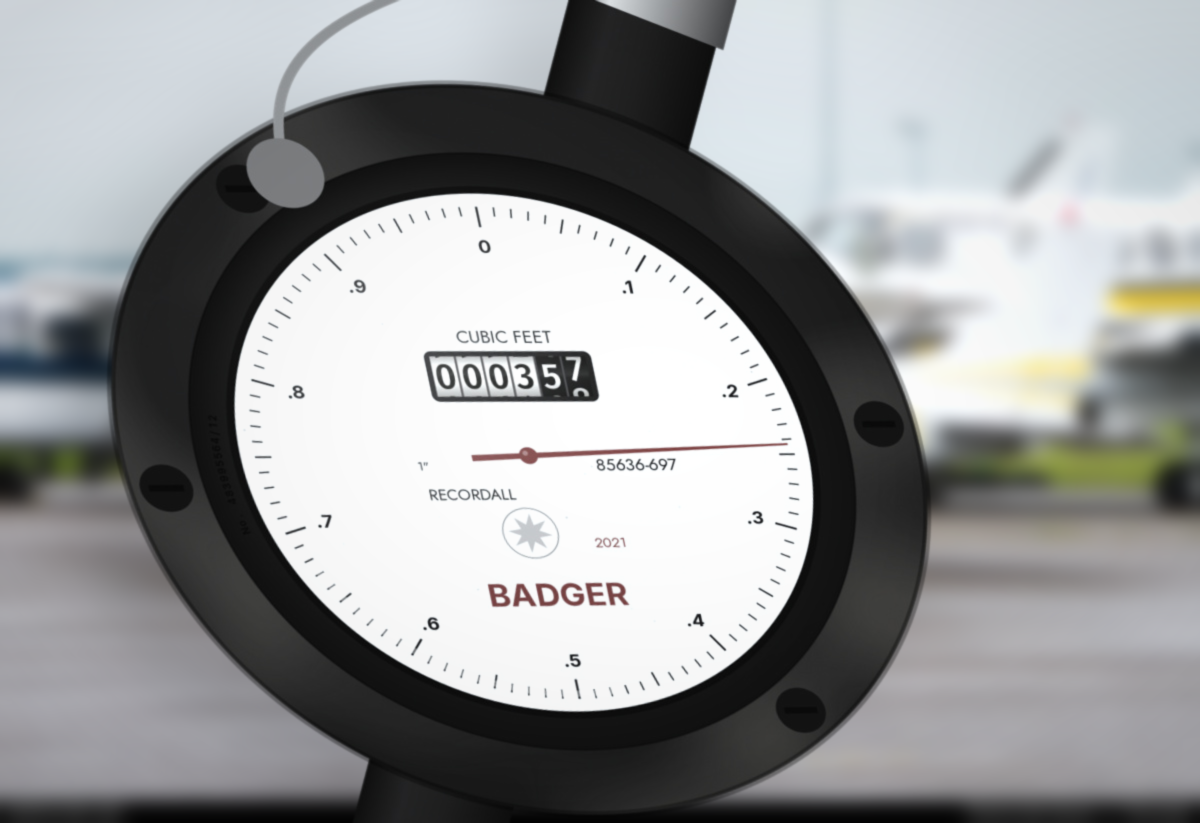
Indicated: 357.24
